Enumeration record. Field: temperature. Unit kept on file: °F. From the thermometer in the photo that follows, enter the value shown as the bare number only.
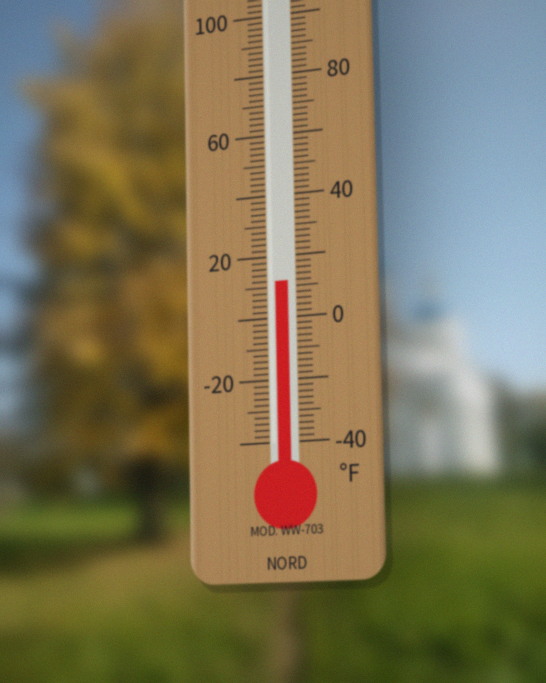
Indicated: 12
